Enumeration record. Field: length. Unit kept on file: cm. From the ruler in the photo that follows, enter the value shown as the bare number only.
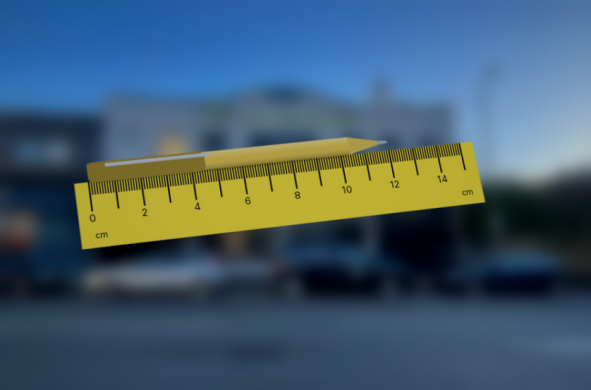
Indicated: 12
